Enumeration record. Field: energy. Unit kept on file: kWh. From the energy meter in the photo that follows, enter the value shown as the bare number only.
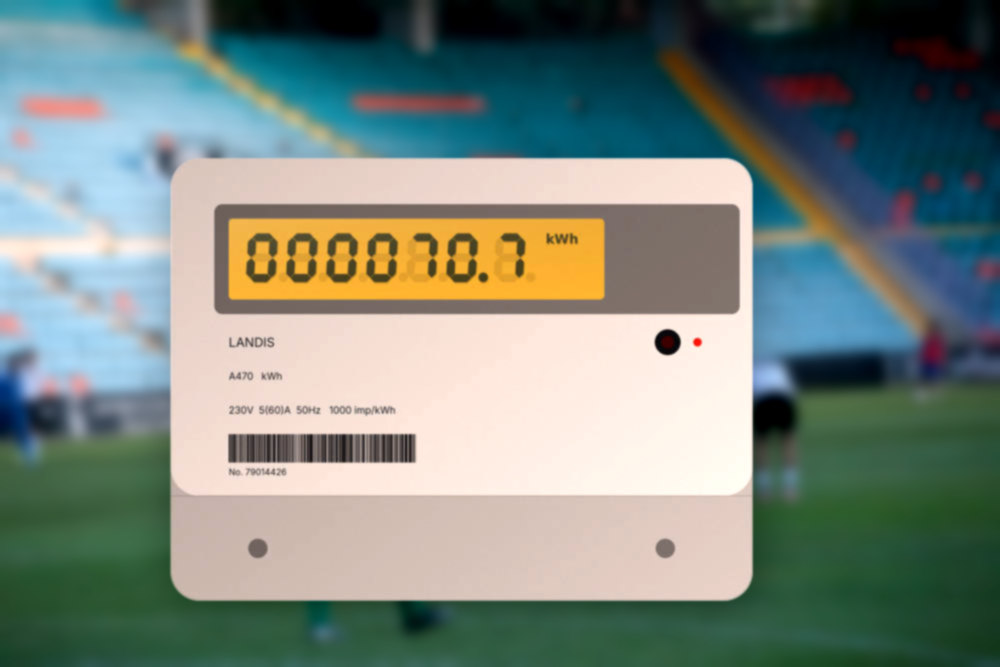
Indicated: 70.7
